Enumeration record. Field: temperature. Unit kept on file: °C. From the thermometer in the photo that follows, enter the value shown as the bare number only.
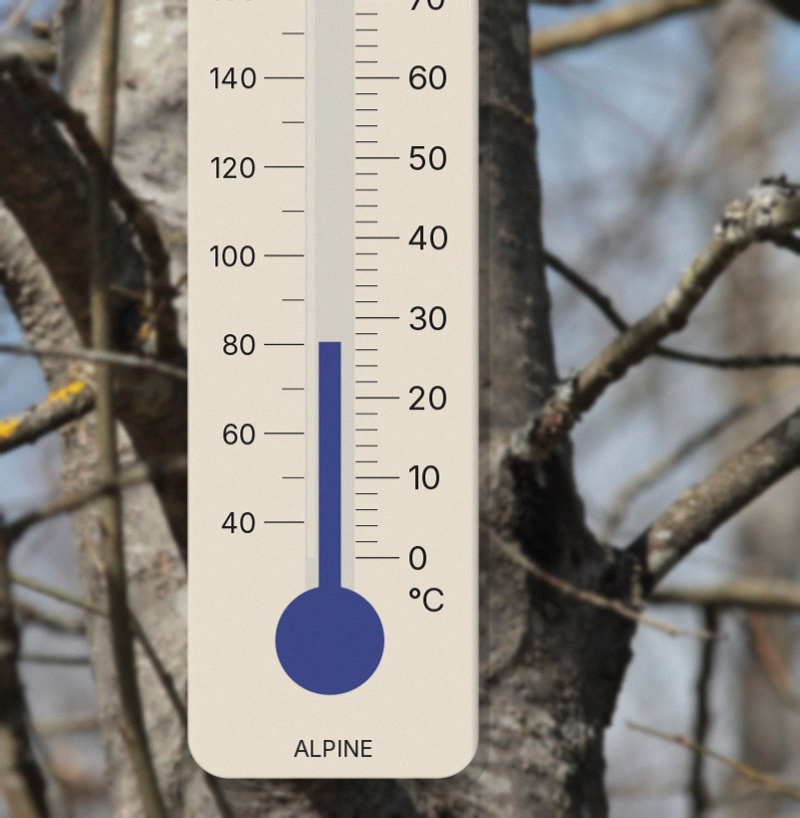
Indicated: 27
